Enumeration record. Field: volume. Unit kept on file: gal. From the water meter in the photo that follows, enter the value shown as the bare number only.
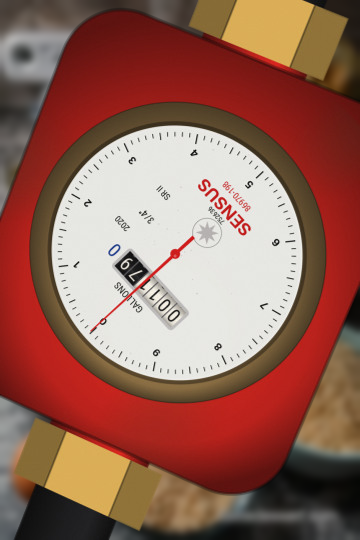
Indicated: 11790.0
